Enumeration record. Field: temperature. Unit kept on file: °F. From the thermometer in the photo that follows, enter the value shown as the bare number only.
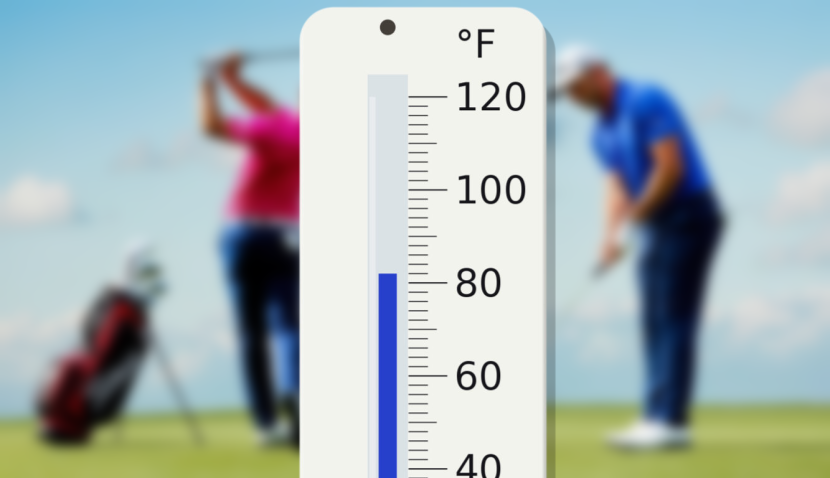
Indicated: 82
